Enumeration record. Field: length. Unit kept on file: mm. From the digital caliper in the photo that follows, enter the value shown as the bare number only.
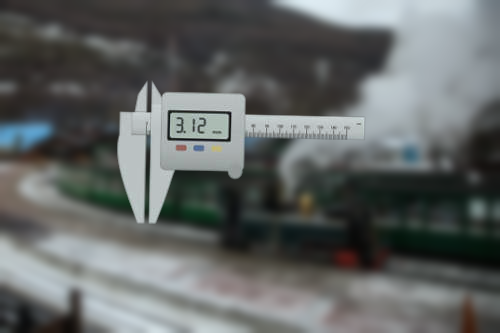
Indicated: 3.12
